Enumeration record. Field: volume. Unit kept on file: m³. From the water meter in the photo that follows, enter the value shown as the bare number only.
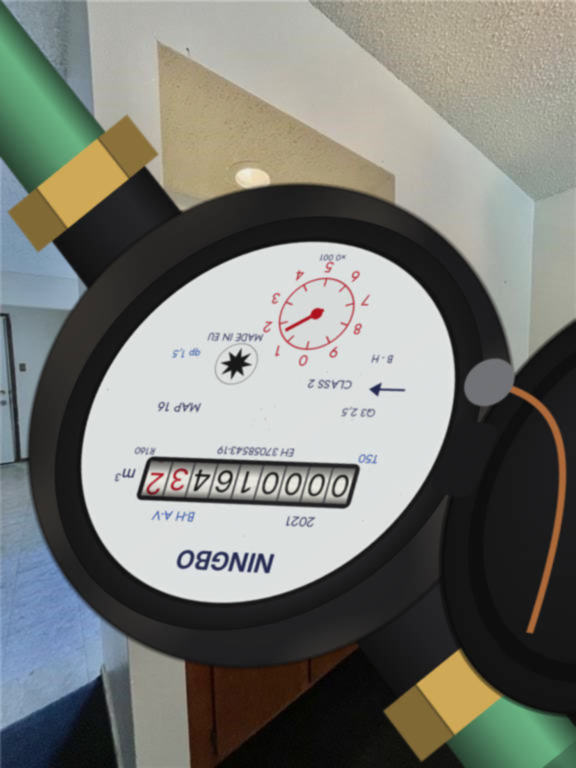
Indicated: 164.321
